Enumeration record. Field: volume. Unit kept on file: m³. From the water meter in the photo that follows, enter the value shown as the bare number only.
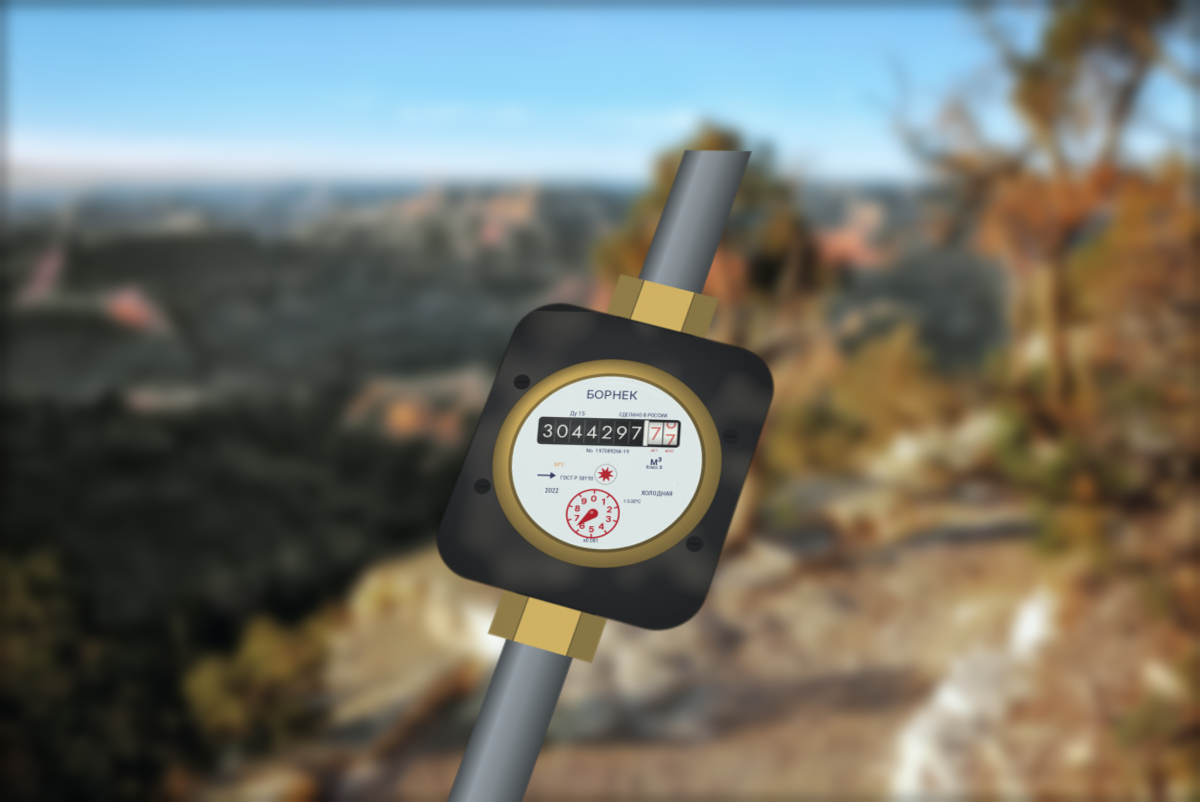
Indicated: 3044297.766
